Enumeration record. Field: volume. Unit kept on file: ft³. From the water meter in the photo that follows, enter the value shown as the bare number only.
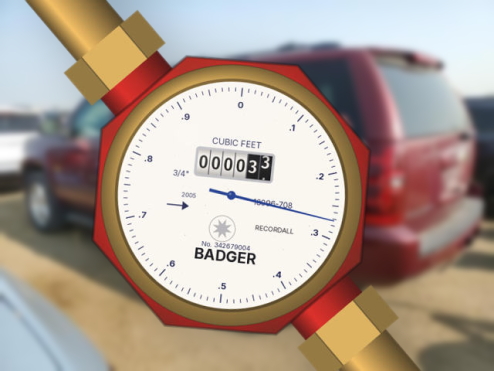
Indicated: 33.27
